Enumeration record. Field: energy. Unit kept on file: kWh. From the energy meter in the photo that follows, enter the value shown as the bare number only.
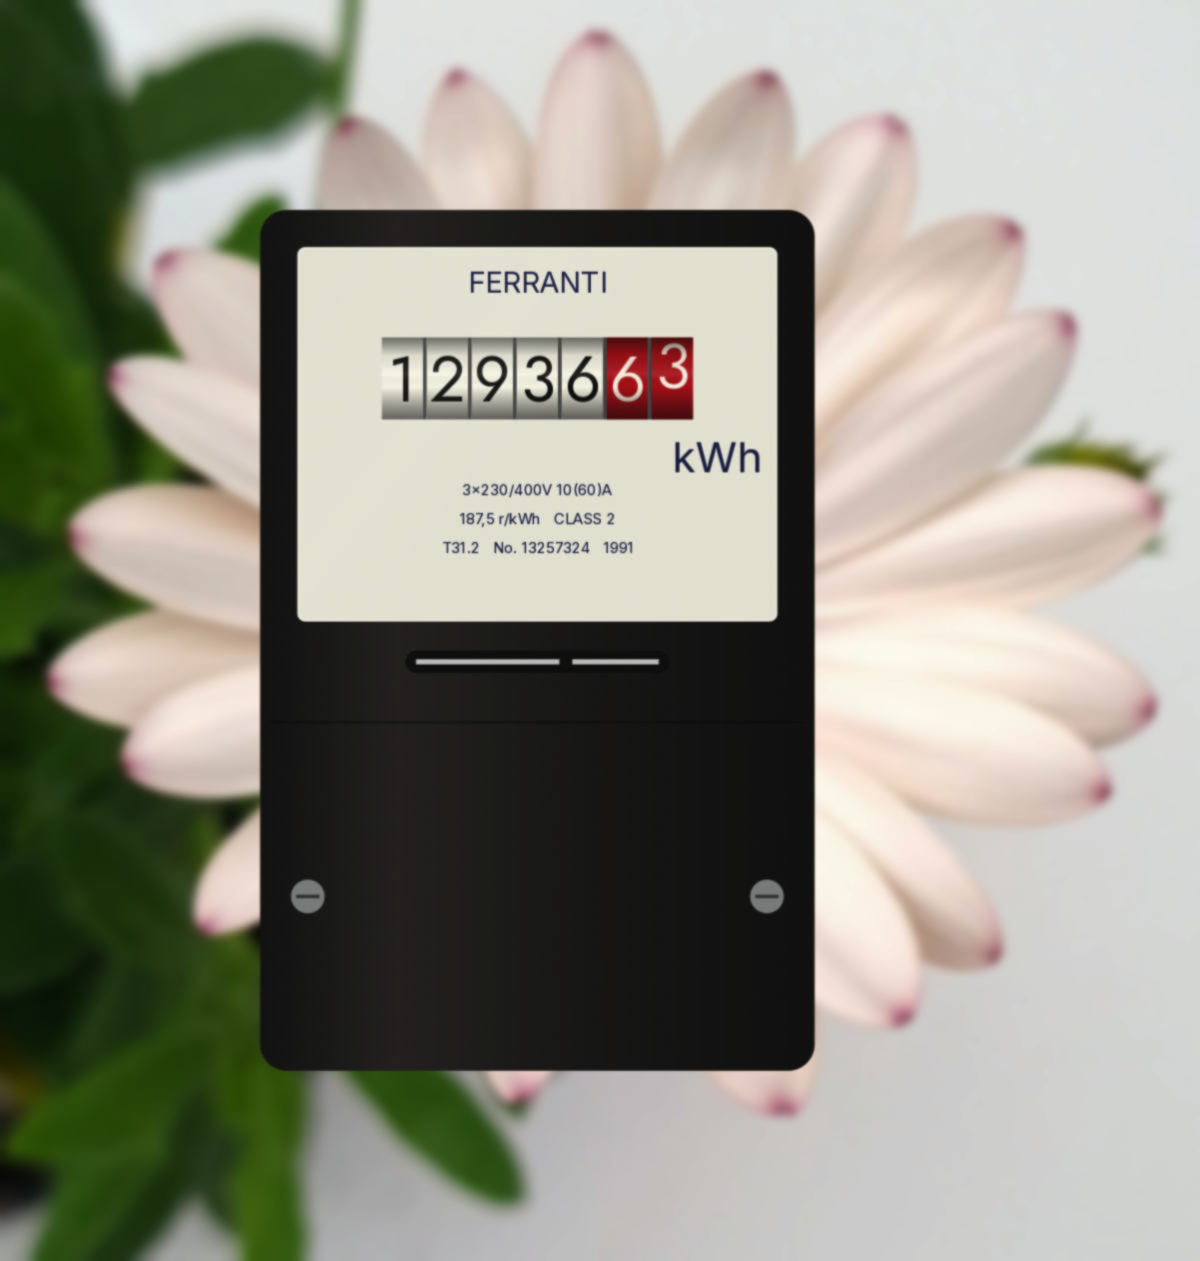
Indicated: 12936.63
